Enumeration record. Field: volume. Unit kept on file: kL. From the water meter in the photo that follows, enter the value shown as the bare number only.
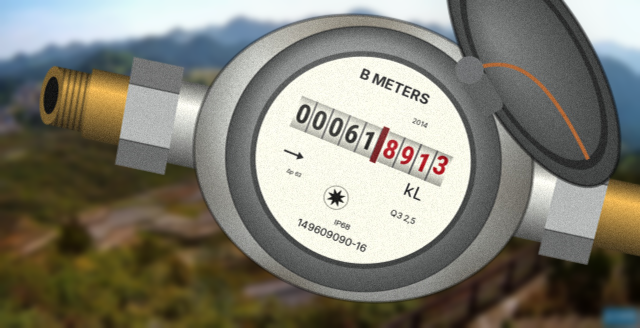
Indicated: 61.8913
